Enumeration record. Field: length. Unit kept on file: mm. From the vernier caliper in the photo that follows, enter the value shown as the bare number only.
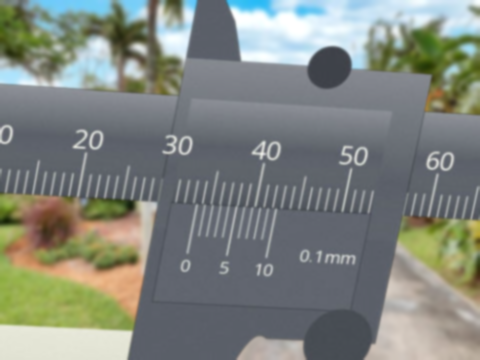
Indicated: 33.4
